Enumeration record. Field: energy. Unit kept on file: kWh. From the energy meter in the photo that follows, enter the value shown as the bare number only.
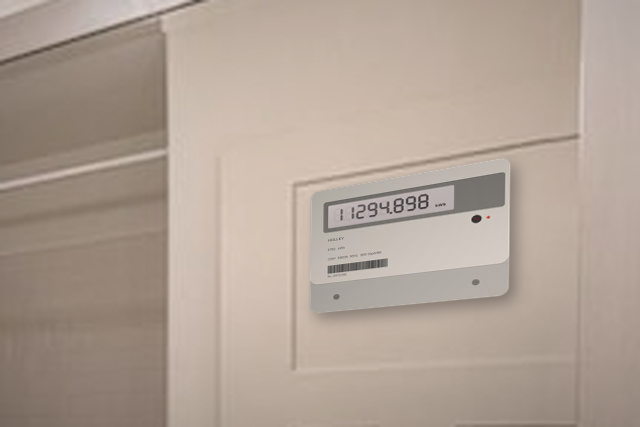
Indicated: 11294.898
